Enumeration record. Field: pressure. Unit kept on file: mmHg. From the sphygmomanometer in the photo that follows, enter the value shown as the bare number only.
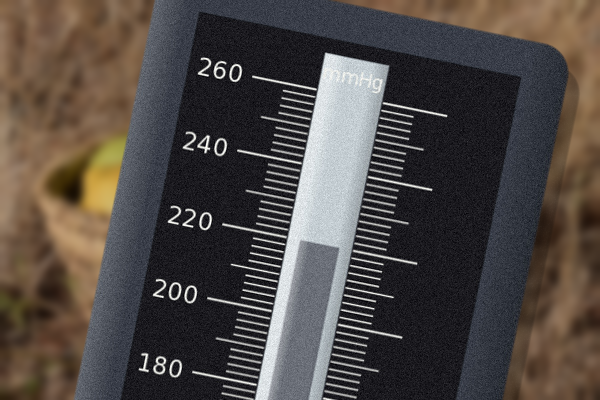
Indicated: 220
